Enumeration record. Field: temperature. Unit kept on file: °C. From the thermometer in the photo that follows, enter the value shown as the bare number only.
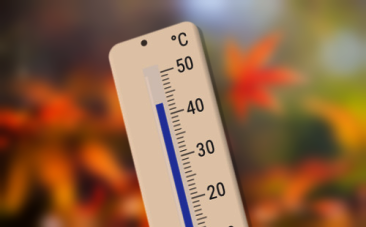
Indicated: 43
